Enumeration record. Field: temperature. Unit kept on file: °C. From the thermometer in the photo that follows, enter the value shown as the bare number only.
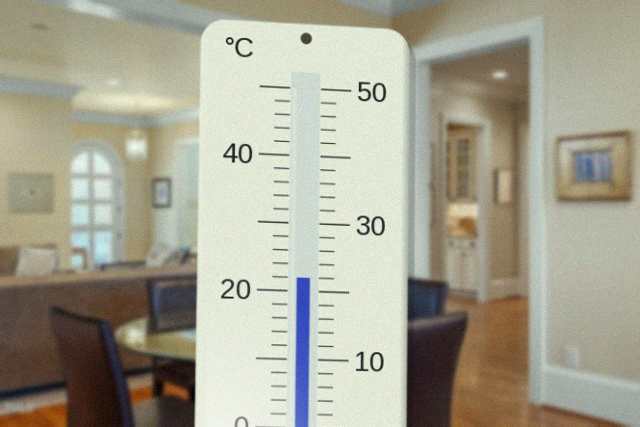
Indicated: 22
